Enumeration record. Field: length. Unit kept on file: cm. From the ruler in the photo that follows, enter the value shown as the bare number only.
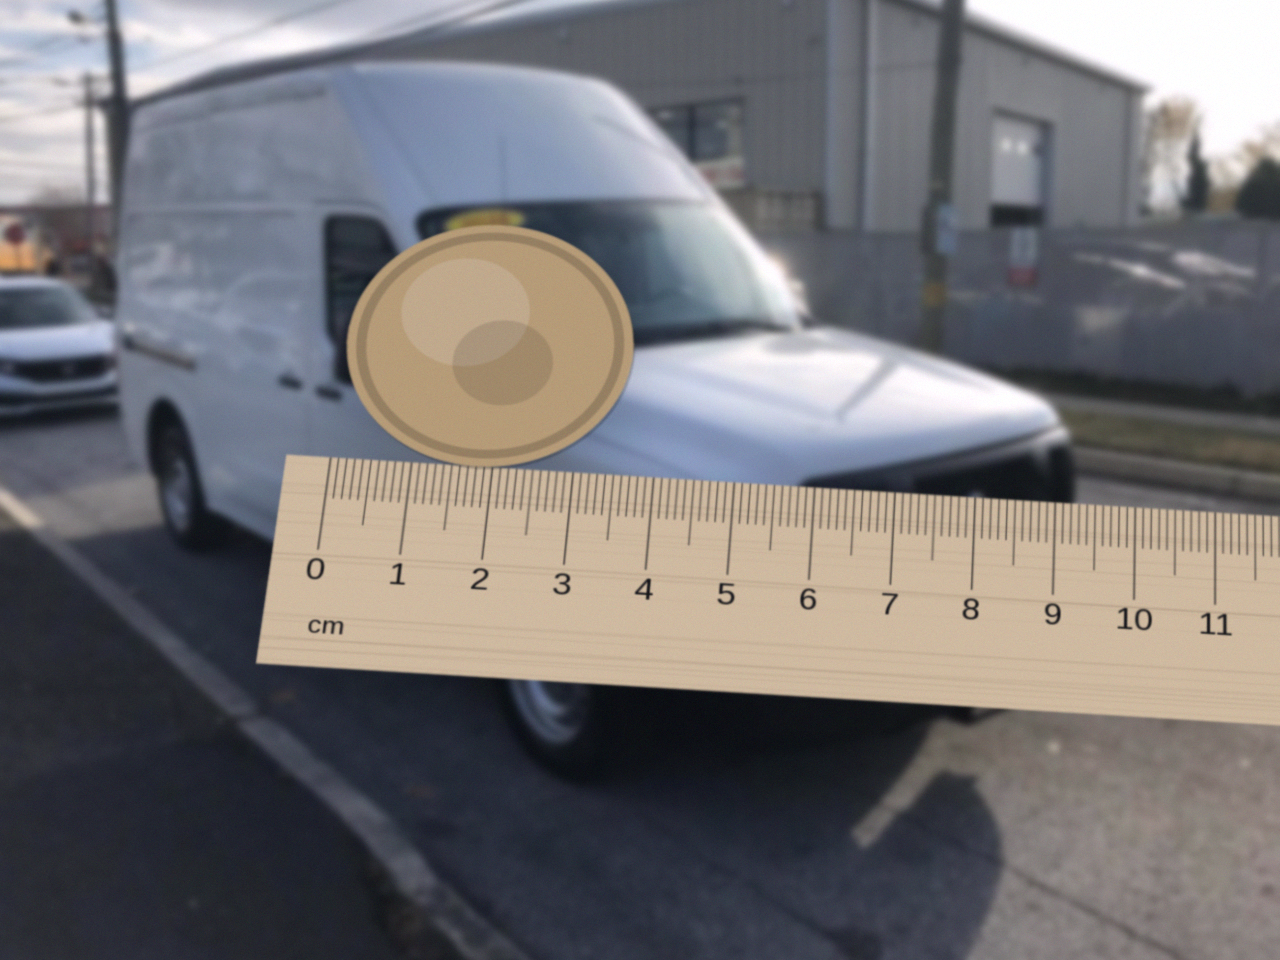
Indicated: 3.6
